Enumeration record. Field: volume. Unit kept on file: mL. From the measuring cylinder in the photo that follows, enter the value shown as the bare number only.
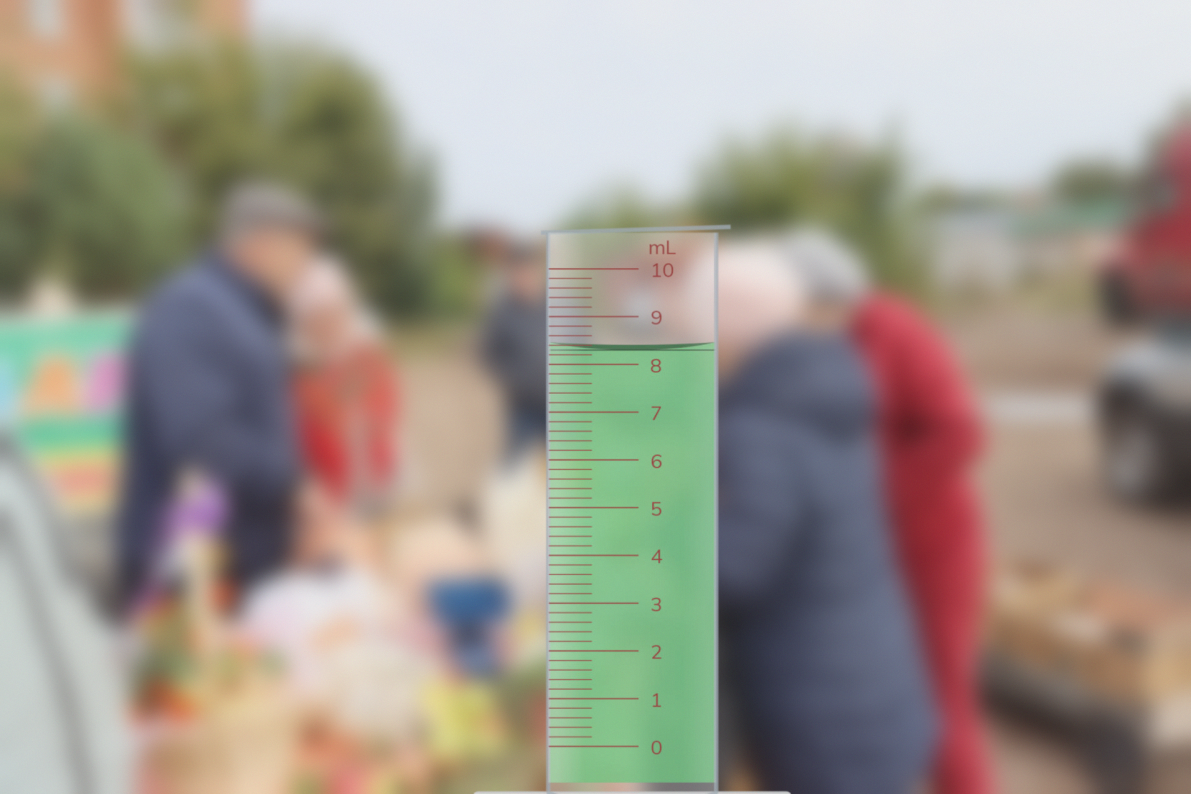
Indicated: 8.3
